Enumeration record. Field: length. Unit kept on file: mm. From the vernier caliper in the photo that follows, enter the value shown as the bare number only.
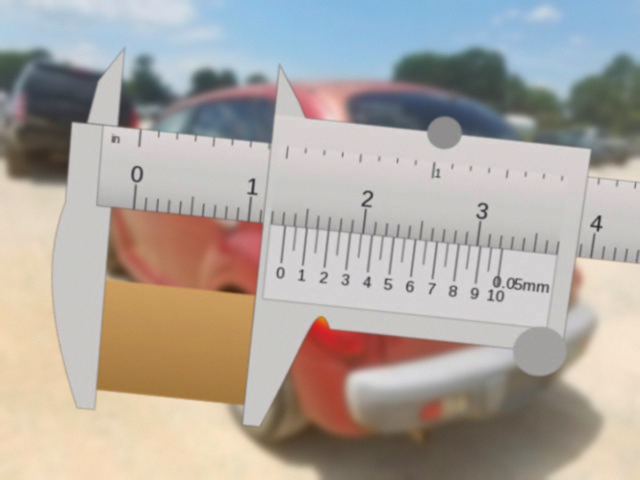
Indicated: 13.2
